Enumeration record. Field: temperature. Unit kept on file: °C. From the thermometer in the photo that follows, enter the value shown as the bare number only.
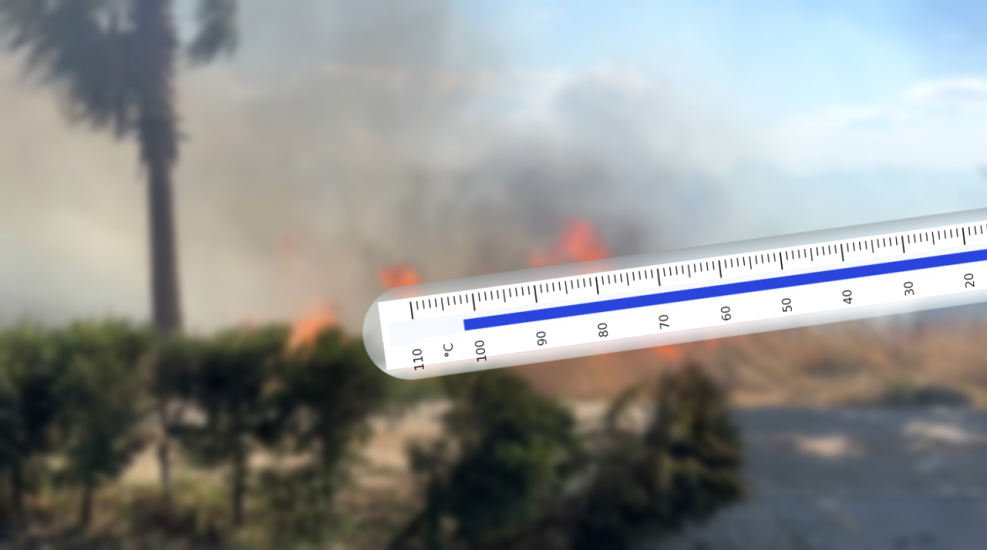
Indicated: 102
